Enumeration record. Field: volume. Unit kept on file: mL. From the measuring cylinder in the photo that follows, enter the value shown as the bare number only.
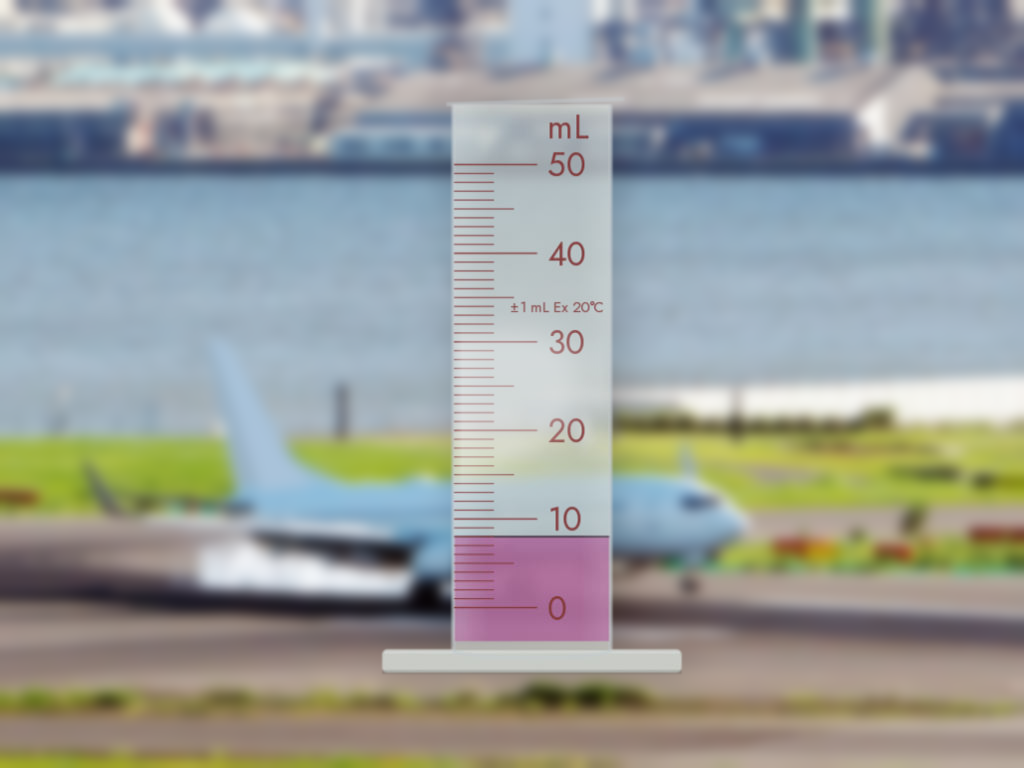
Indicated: 8
